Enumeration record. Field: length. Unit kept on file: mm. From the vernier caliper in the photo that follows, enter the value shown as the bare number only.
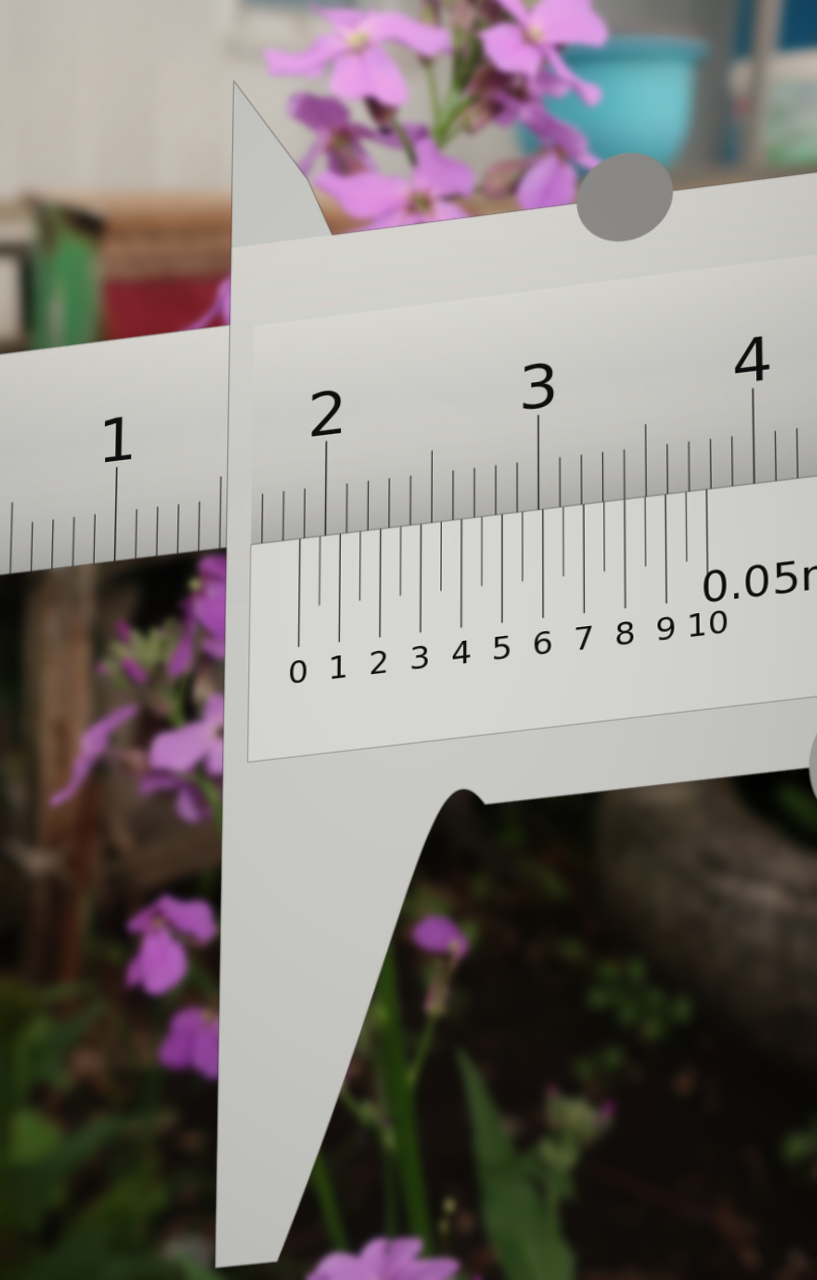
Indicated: 18.8
